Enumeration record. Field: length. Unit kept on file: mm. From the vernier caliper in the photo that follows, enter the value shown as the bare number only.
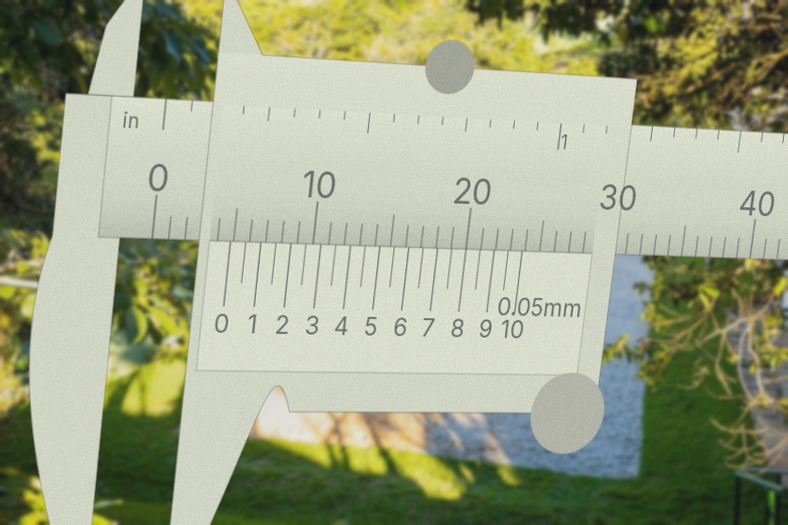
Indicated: 4.8
